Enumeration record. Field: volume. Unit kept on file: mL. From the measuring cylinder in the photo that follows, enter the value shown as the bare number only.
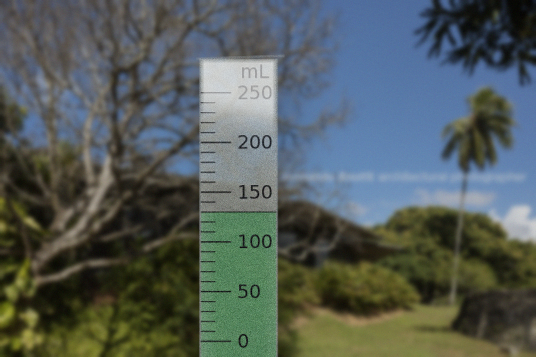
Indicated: 130
